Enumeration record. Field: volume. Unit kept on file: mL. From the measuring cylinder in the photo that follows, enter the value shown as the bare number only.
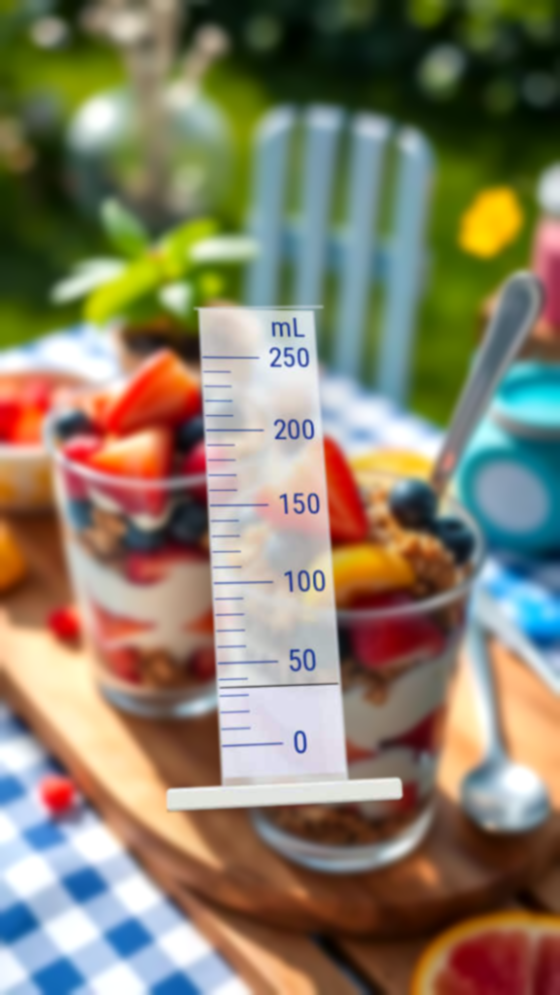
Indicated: 35
